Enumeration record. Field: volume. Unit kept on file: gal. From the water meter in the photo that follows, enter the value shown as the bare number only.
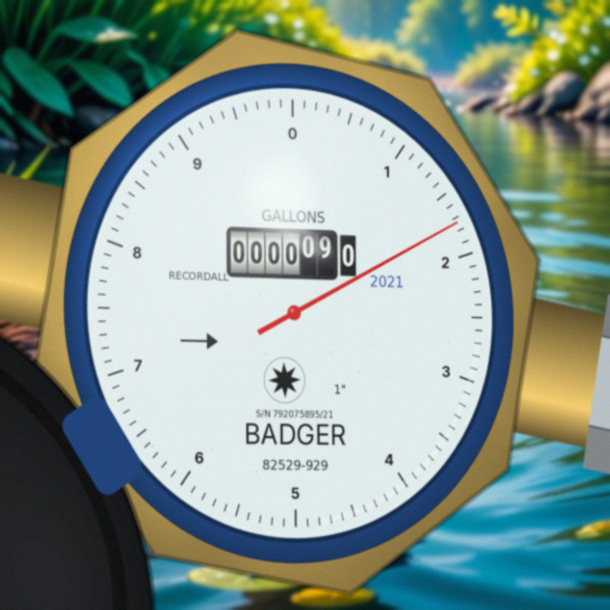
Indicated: 91.7
